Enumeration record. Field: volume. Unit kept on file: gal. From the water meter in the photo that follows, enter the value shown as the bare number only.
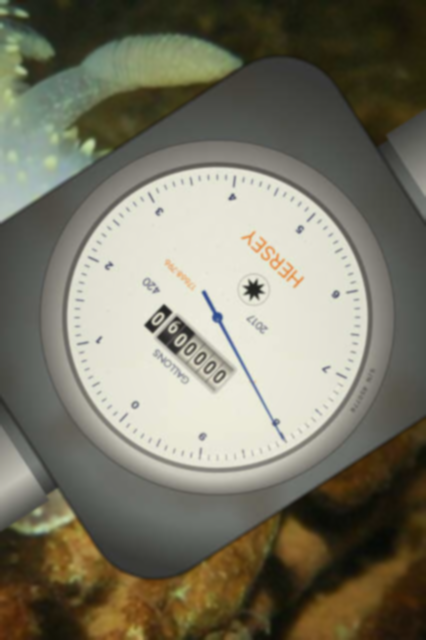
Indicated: 88.0
